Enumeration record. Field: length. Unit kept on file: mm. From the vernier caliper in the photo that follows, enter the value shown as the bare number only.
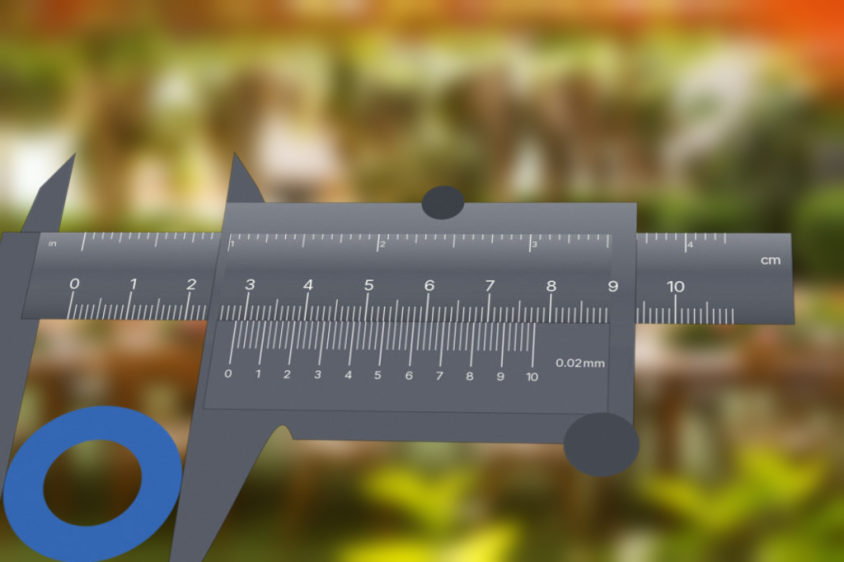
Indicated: 28.6
